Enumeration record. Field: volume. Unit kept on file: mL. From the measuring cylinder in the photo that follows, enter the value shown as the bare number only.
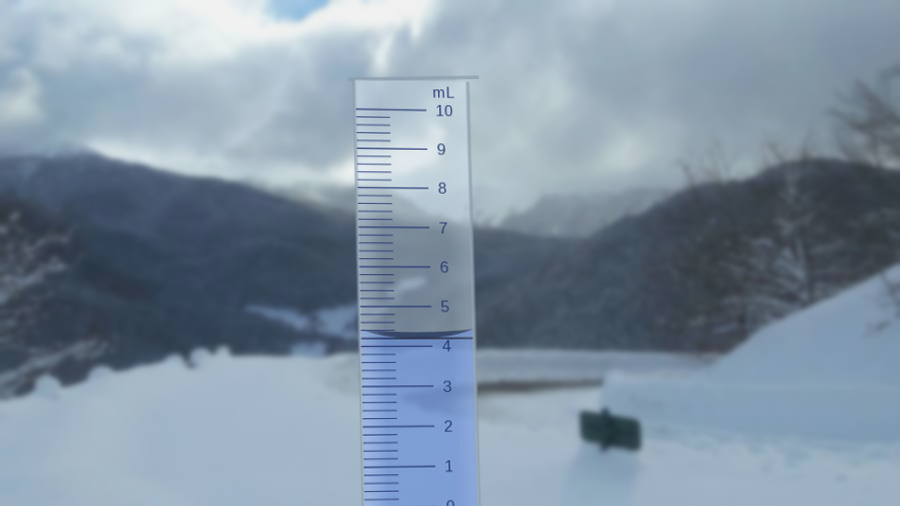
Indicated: 4.2
